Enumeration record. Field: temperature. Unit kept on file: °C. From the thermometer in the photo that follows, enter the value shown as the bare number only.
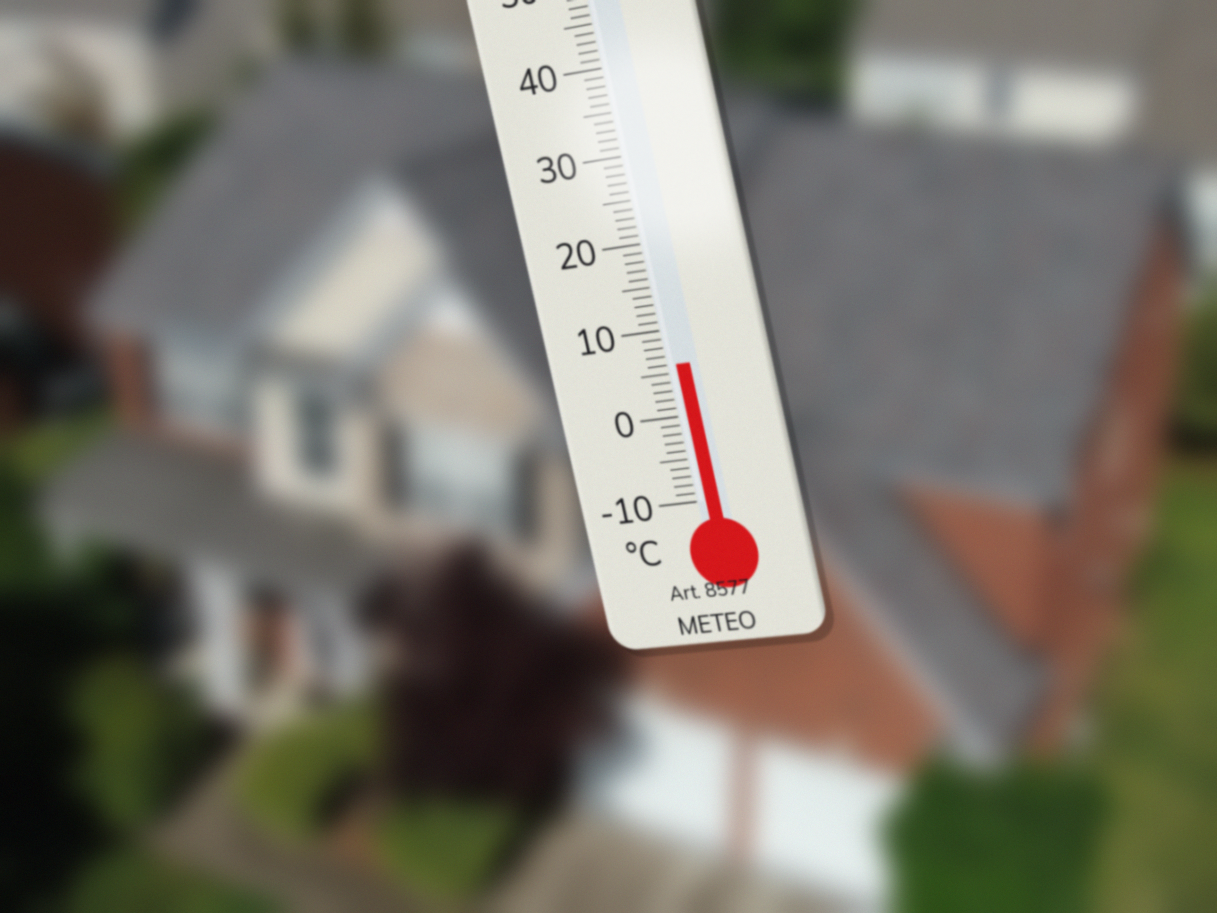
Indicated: 6
